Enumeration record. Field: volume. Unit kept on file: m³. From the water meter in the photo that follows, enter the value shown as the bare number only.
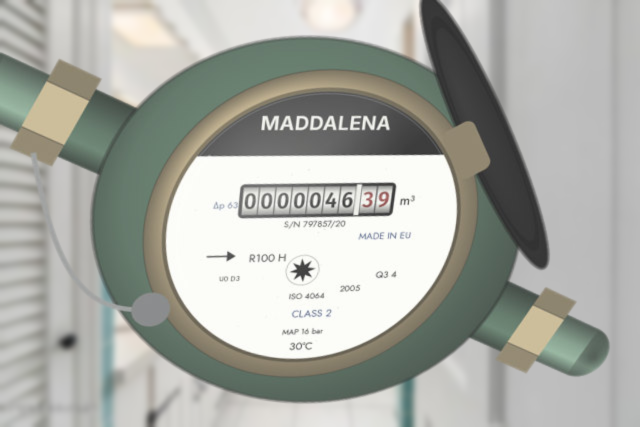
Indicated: 46.39
